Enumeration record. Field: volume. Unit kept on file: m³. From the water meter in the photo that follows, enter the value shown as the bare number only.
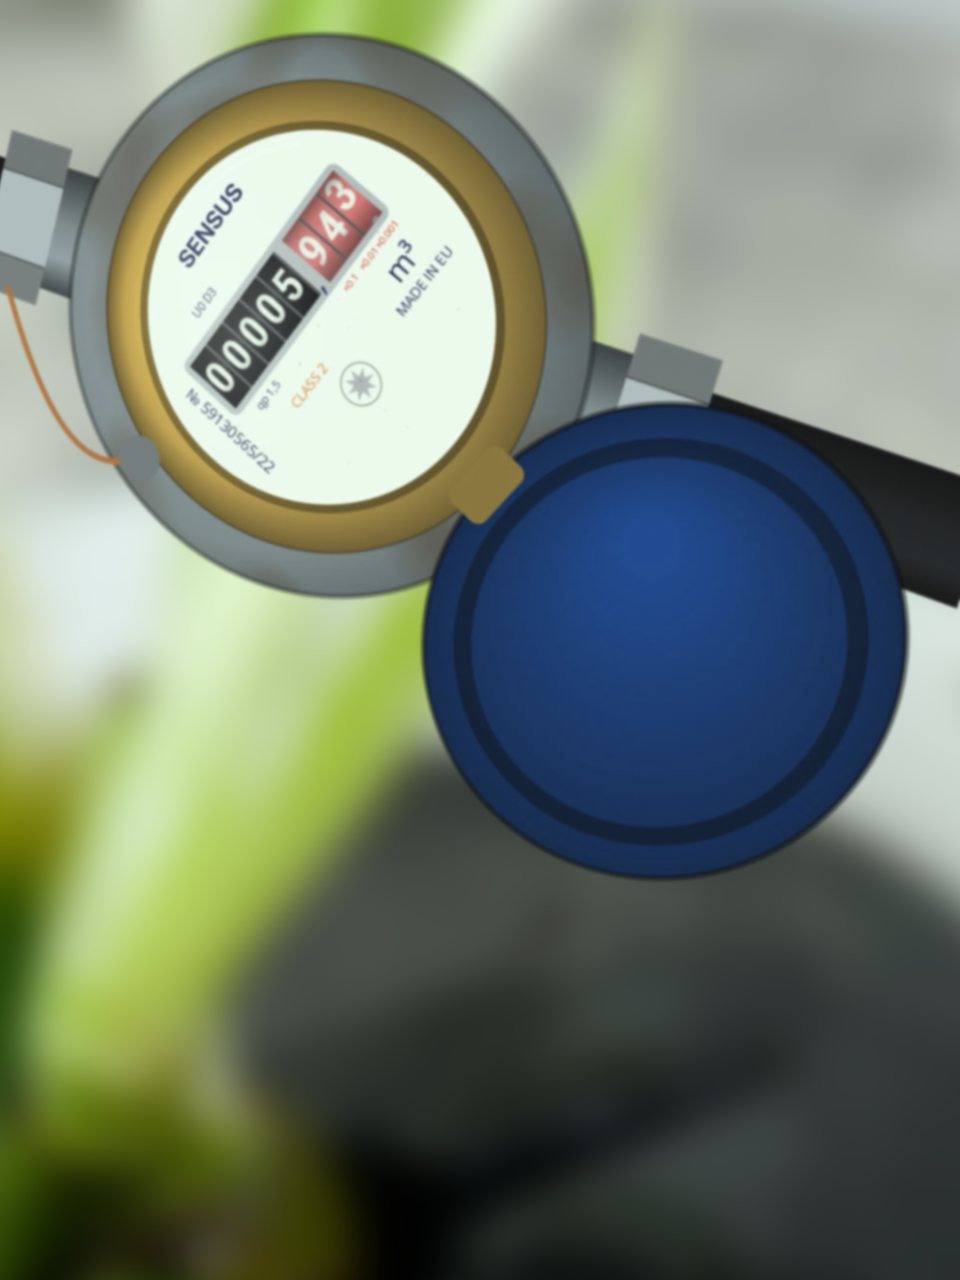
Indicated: 5.943
